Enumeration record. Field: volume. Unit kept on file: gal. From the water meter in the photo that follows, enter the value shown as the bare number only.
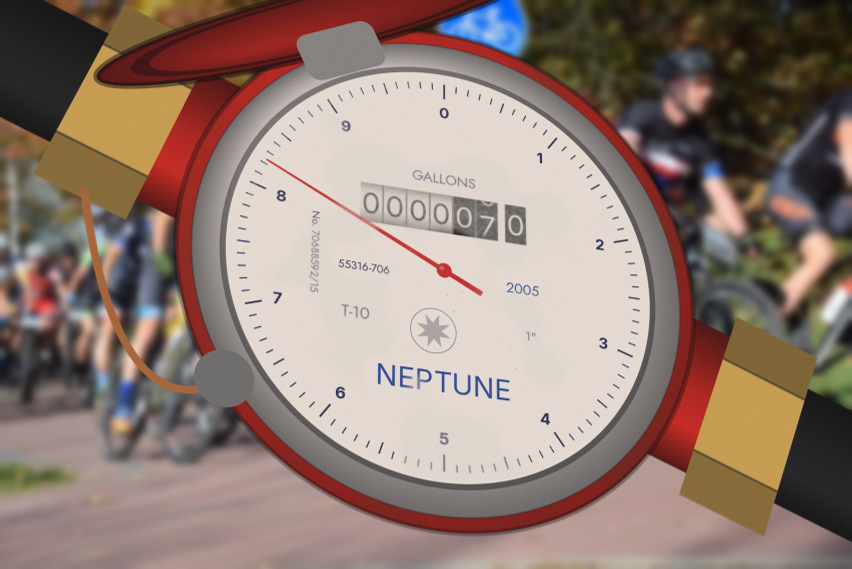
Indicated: 68.2
